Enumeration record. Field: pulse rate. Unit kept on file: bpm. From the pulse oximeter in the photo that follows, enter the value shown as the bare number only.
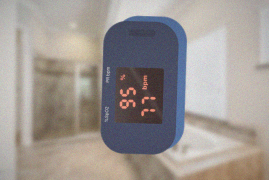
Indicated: 77
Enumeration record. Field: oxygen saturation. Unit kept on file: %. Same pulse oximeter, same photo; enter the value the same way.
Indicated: 95
